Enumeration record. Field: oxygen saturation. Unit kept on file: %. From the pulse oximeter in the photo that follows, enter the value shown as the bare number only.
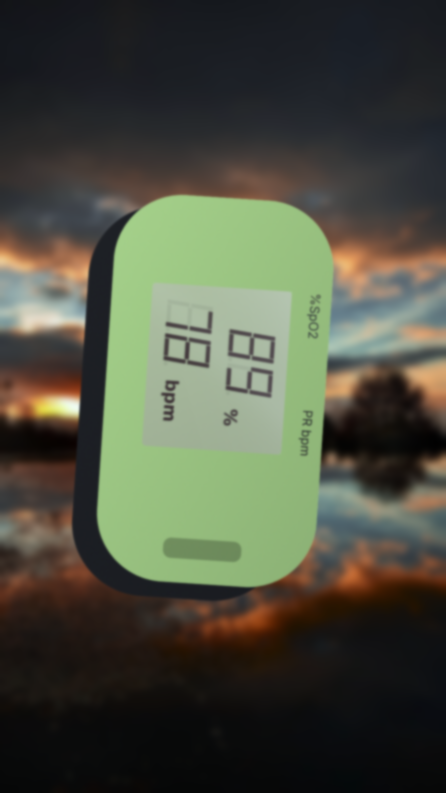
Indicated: 89
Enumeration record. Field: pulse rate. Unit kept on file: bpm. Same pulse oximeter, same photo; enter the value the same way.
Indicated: 78
